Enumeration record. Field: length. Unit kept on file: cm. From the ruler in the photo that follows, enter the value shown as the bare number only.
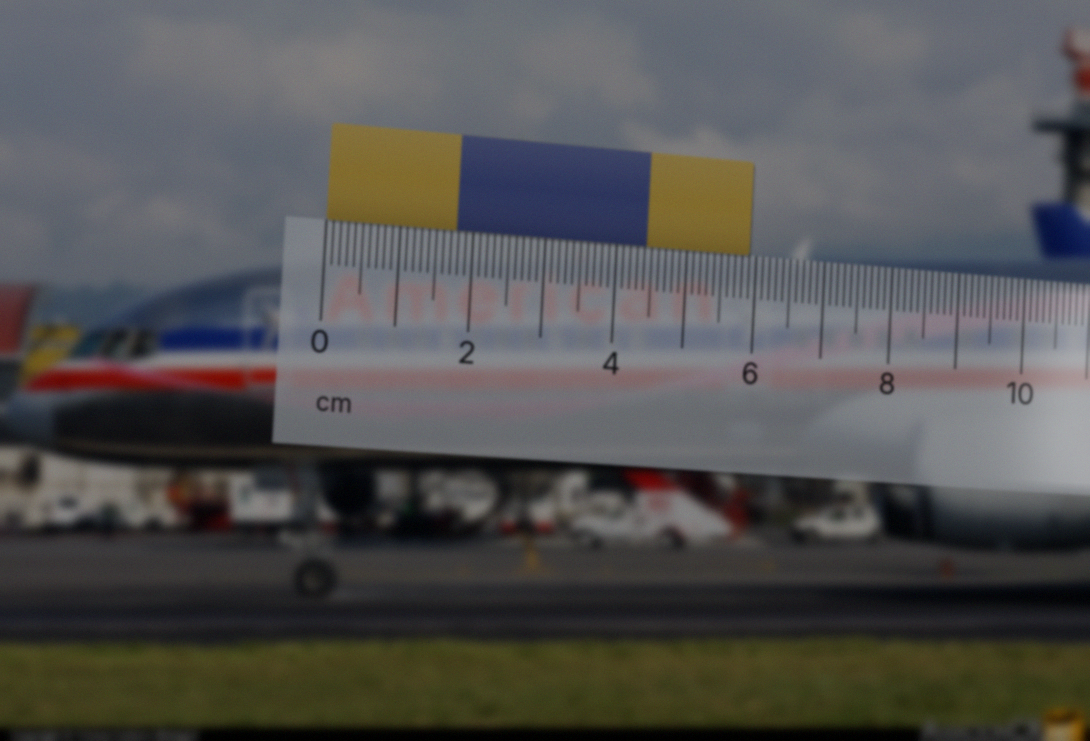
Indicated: 5.9
